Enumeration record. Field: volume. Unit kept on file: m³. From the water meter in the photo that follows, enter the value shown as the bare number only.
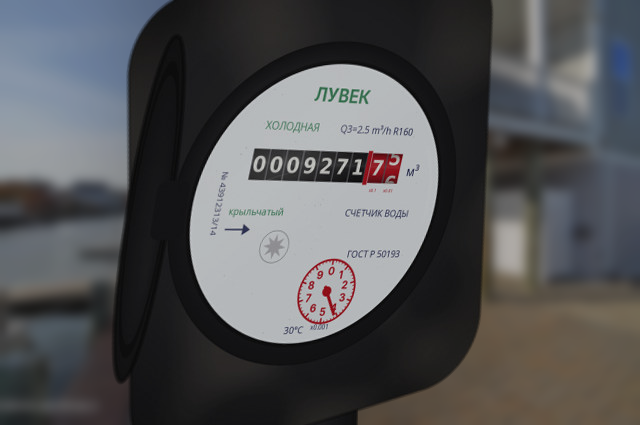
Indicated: 9271.754
